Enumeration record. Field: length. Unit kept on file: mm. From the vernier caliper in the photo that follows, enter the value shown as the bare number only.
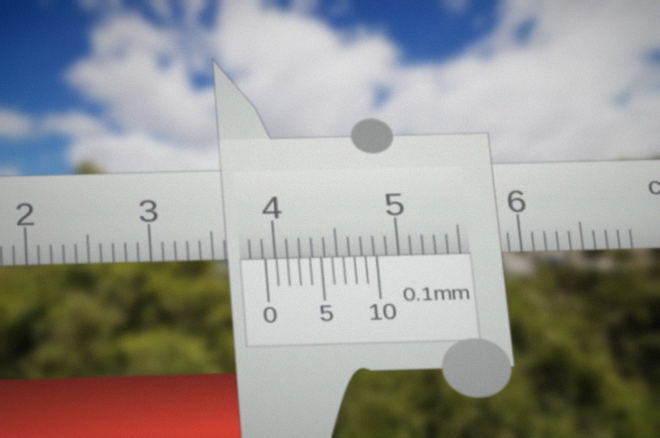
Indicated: 39.2
